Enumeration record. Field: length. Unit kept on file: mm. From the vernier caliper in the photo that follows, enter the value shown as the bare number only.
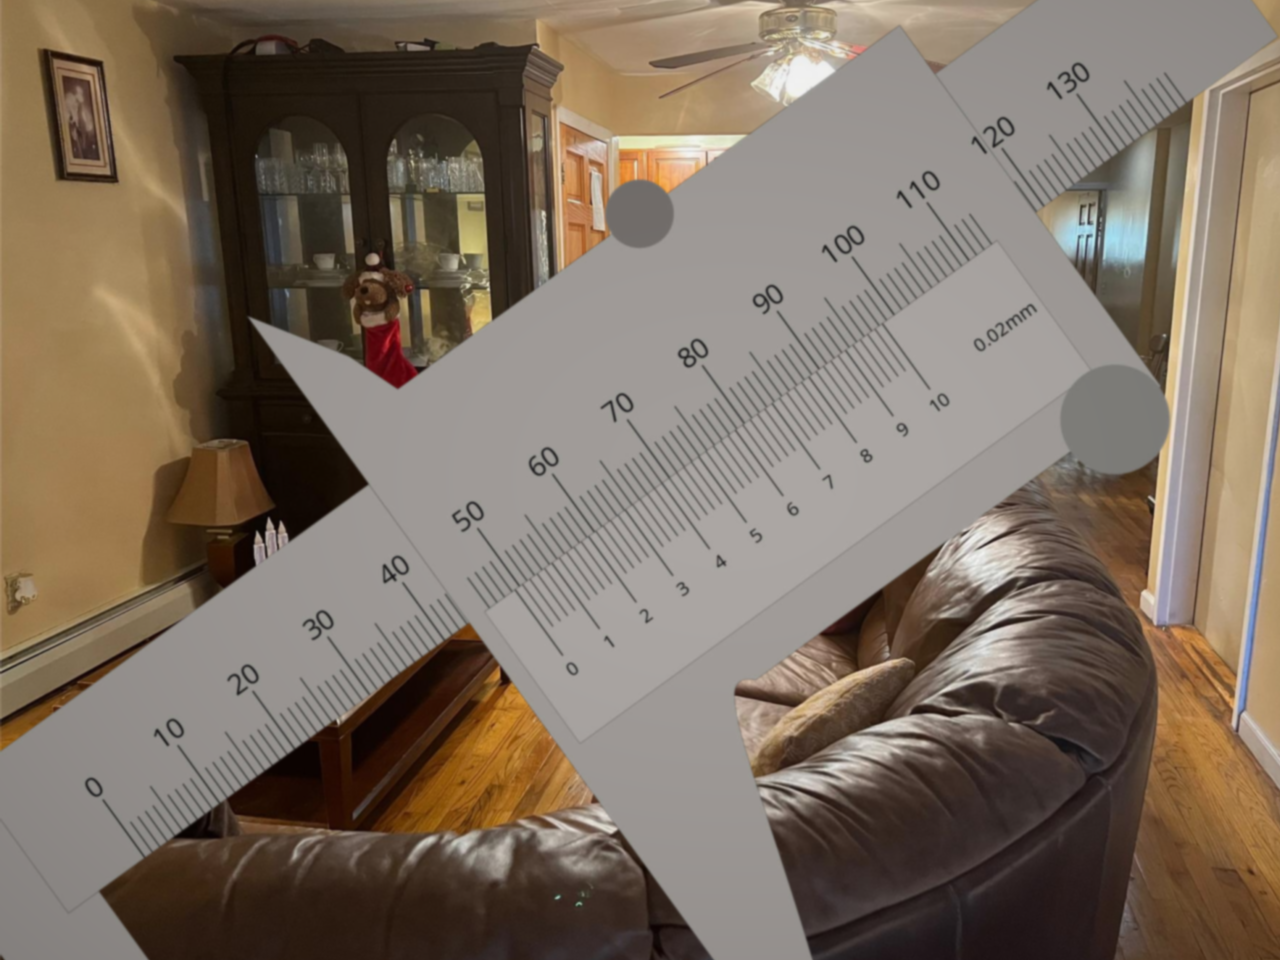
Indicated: 49.4
